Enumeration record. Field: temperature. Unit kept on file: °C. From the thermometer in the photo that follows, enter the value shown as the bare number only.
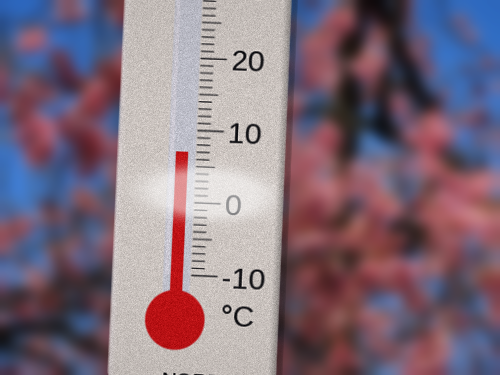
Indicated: 7
